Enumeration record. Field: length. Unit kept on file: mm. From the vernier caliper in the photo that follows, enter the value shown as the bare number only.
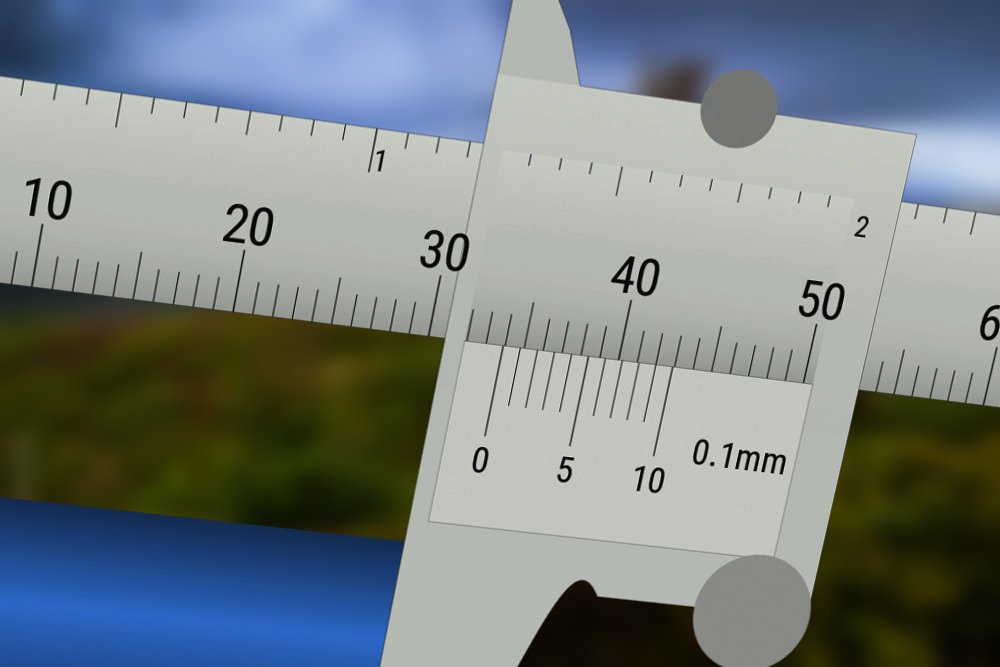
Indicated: 33.9
